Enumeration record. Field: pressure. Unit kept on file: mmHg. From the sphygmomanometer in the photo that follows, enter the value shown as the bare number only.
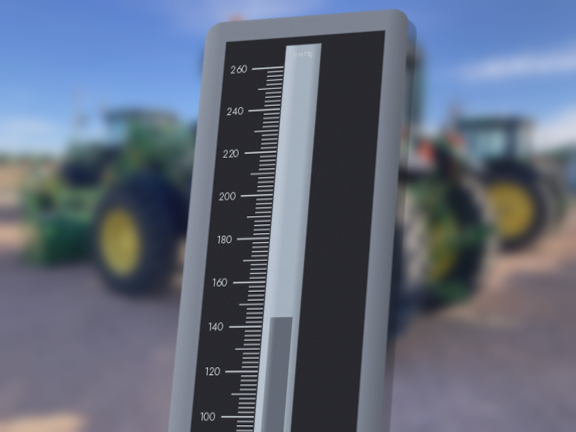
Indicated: 144
